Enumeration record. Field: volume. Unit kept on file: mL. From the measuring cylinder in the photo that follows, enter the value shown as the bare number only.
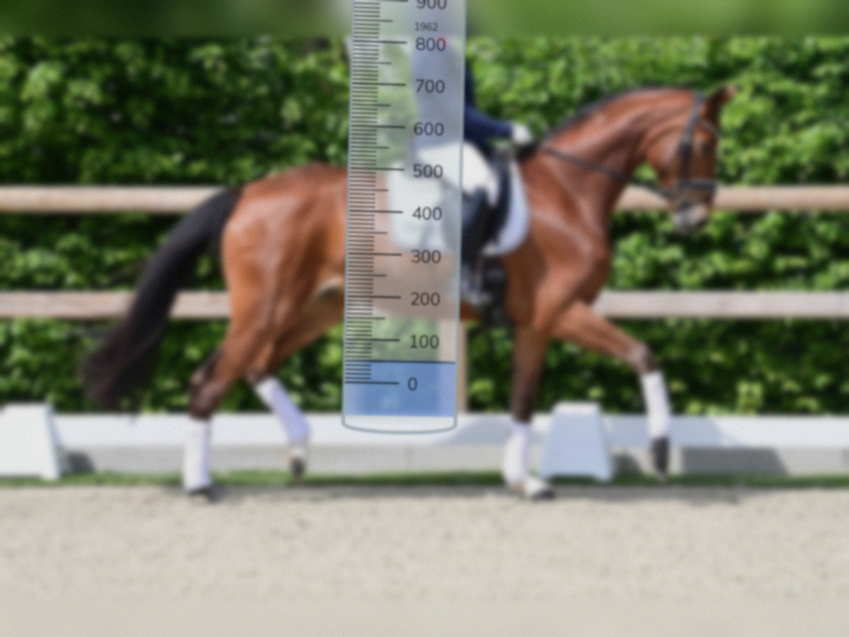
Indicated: 50
